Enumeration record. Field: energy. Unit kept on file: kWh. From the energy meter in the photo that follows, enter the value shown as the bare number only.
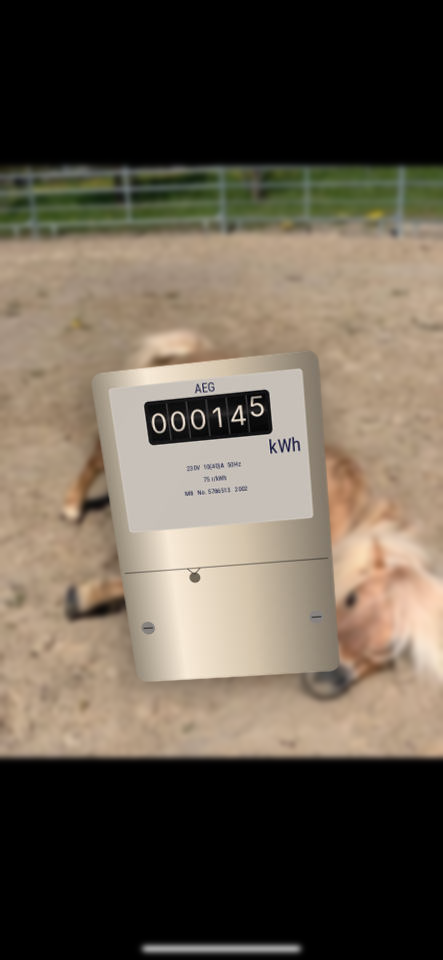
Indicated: 145
